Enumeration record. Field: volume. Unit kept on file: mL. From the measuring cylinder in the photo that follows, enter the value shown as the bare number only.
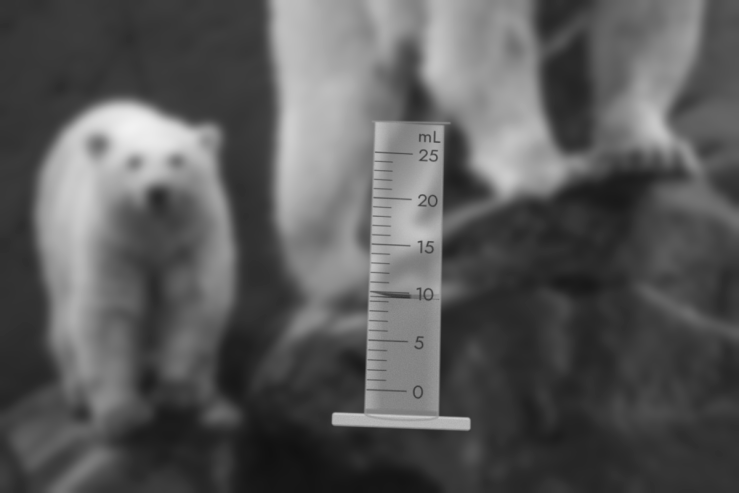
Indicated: 9.5
